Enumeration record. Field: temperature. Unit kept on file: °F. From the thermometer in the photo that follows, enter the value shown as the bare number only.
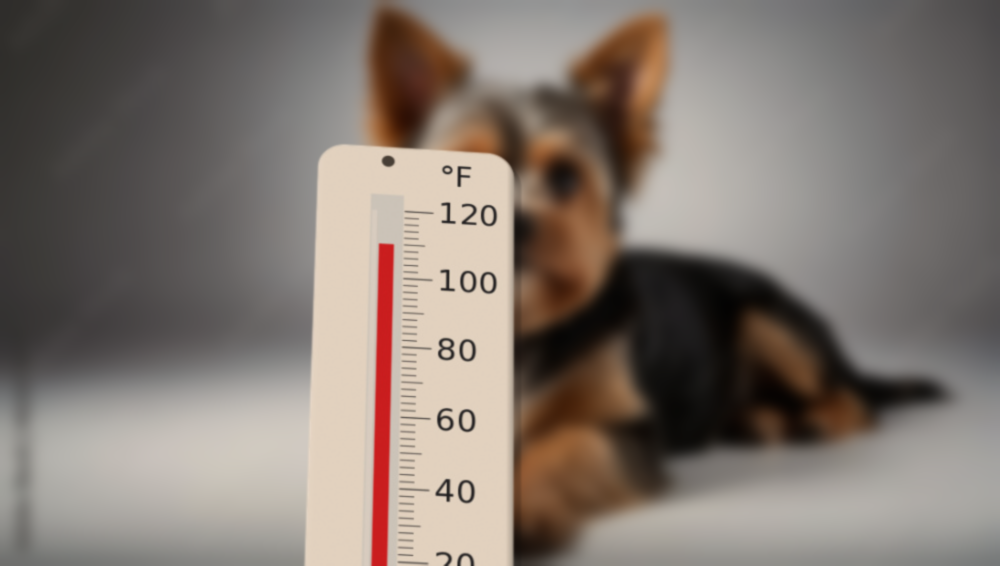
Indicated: 110
